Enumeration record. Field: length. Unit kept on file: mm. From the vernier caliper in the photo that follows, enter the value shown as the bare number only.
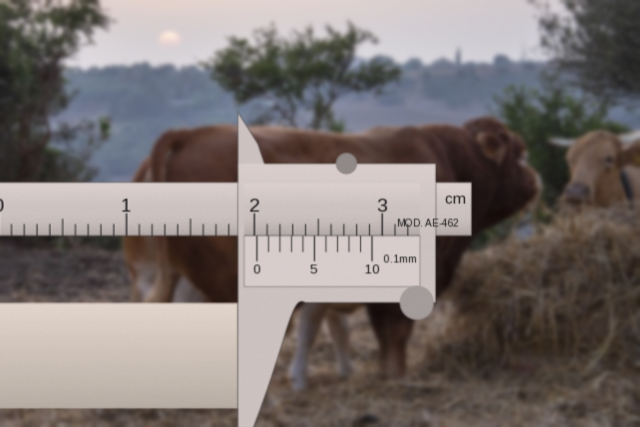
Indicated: 20.2
